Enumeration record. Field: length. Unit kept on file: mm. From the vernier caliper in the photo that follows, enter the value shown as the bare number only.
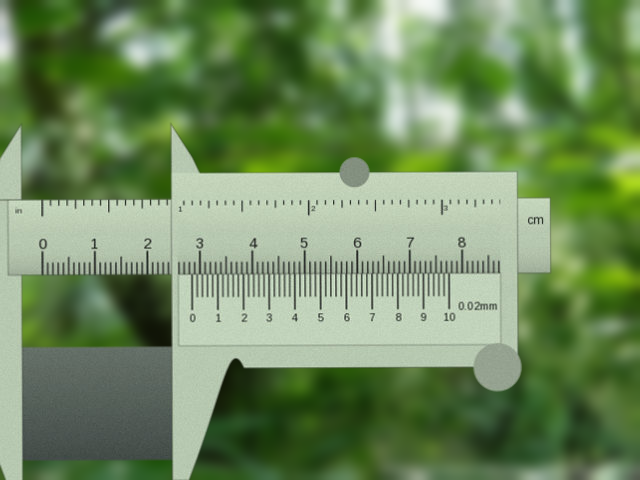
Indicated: 28.5
